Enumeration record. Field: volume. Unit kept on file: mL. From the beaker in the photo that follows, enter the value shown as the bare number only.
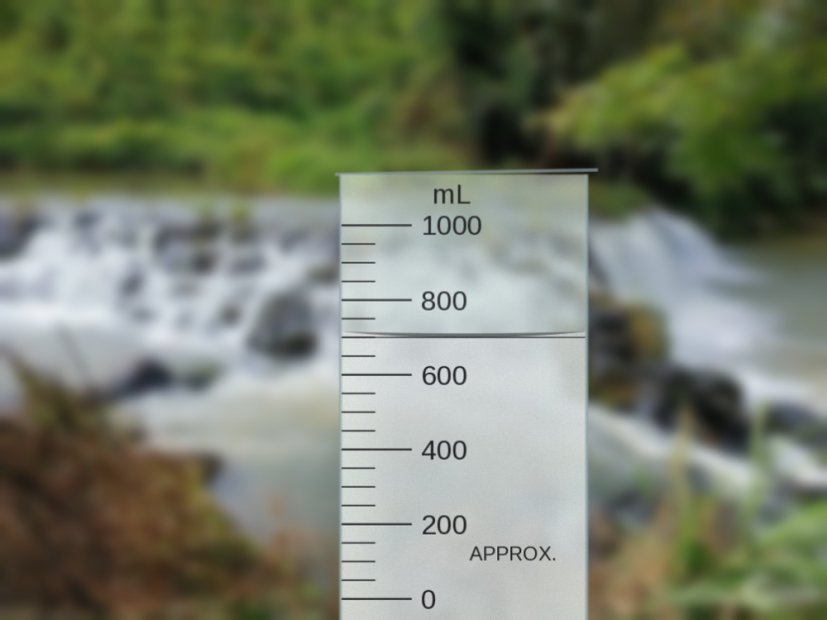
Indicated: 700
